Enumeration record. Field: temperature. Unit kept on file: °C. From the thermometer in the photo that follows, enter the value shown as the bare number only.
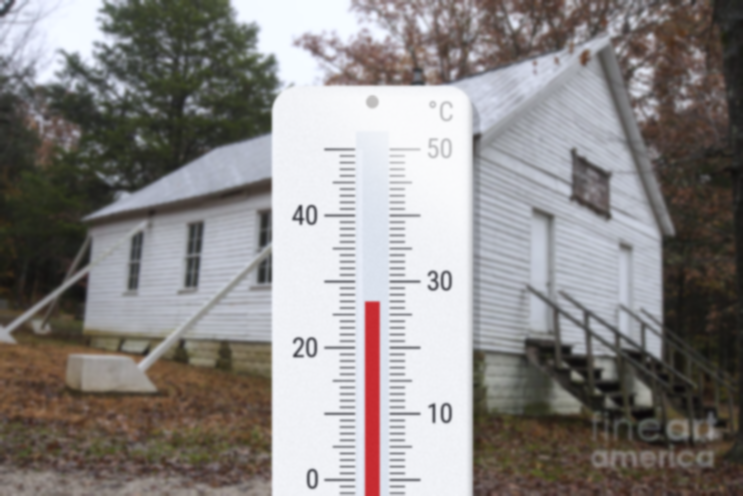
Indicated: 27
